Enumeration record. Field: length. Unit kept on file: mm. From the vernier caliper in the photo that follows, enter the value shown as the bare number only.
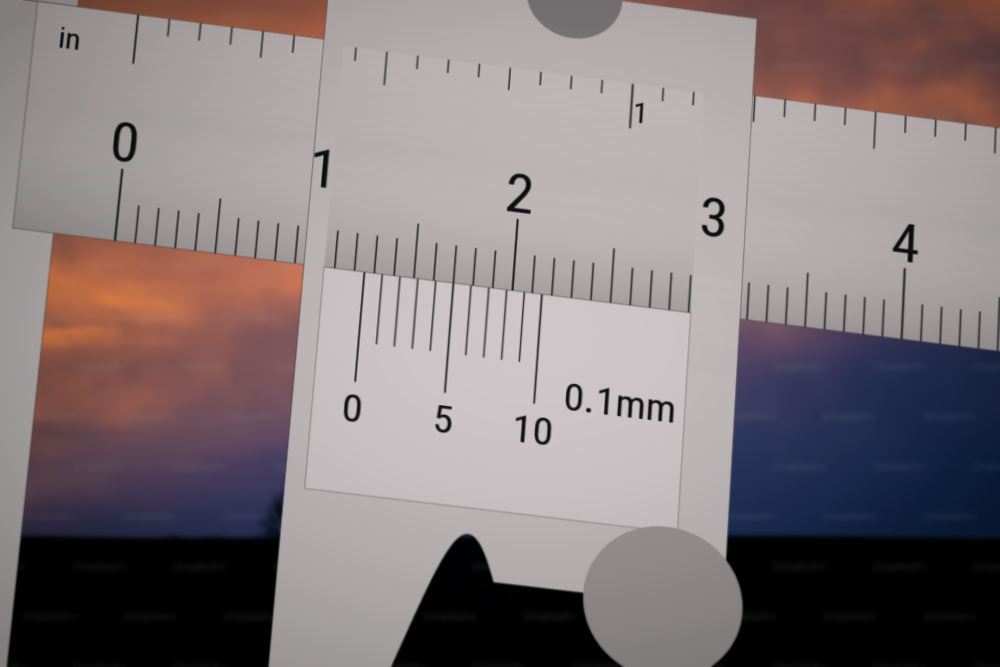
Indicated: 12.5
